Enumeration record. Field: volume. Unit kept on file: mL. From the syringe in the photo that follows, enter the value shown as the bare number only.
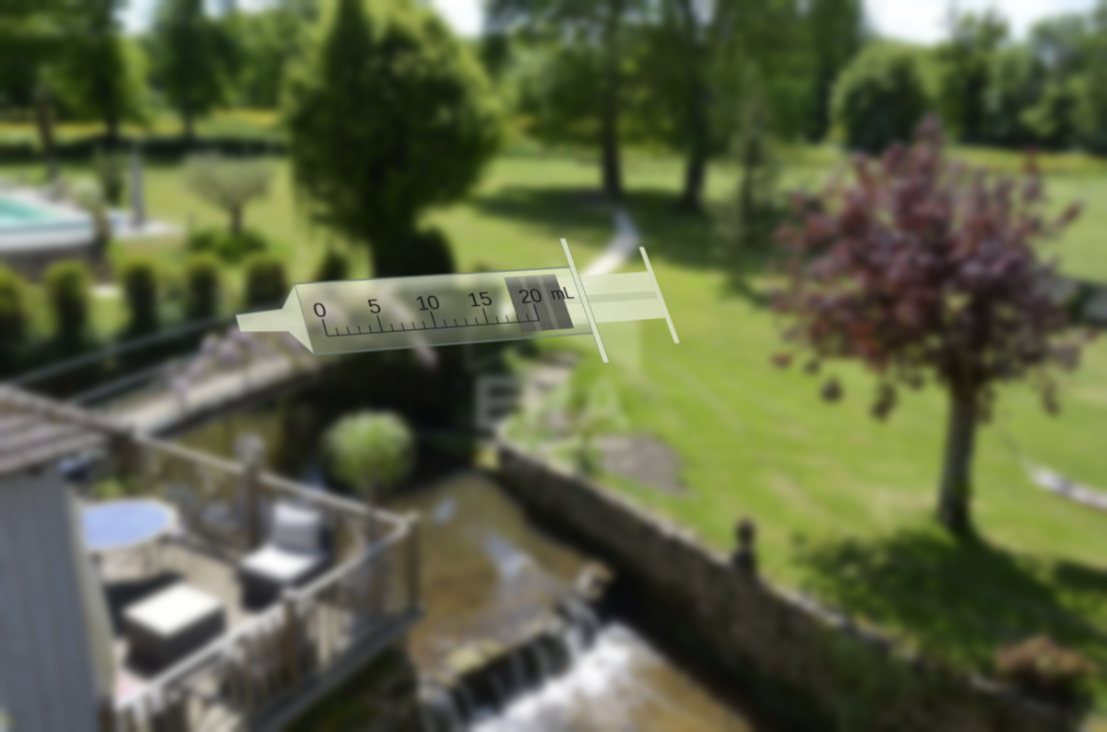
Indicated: 18
